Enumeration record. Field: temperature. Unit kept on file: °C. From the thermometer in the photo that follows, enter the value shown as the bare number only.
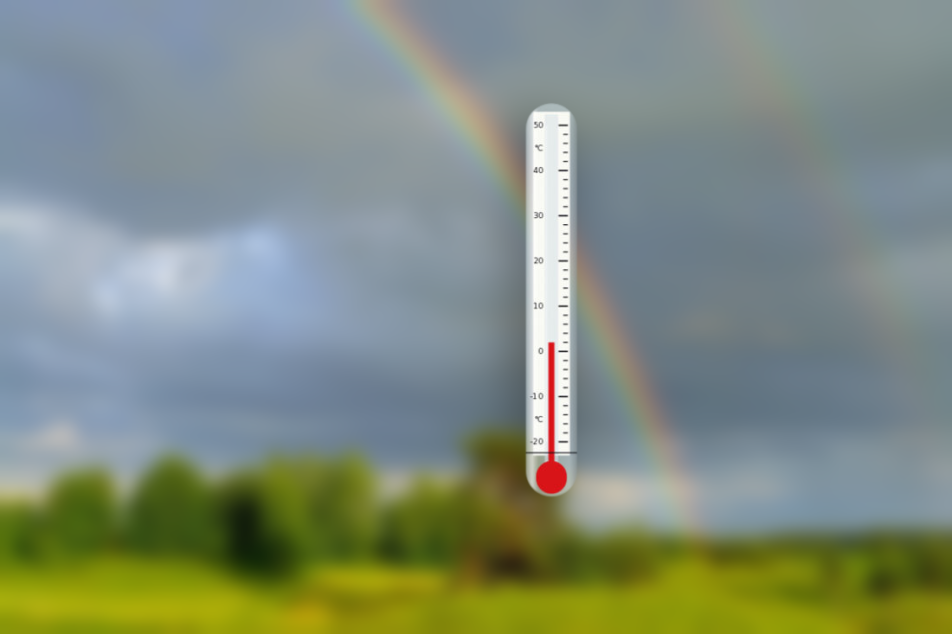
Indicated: 2
